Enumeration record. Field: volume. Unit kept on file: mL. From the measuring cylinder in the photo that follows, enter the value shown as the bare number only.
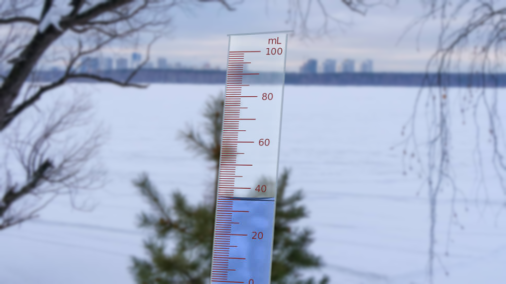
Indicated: 35
